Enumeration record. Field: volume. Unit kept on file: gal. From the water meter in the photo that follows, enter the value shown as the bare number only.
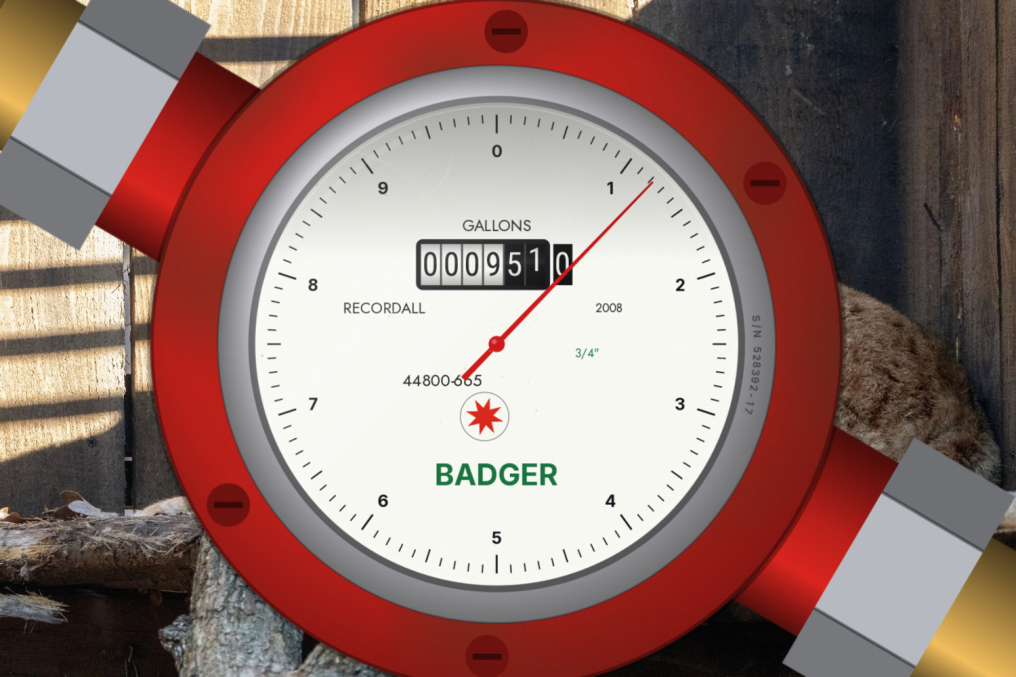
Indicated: 9511.2
